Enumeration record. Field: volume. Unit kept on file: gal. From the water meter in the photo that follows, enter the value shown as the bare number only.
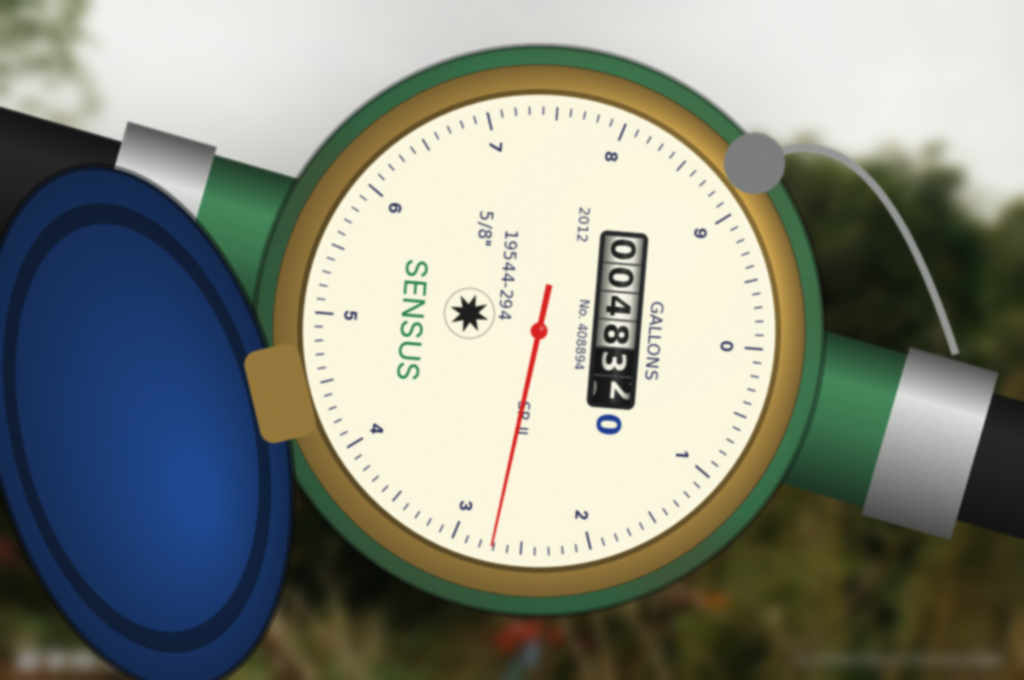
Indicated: 48322.7
